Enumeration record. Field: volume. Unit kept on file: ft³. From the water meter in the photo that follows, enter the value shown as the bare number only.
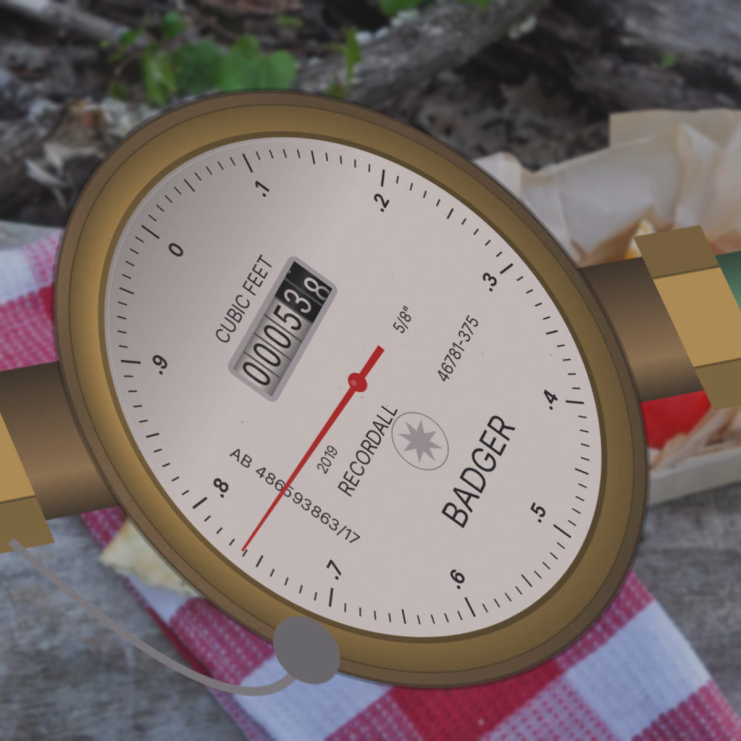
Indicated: 537.76
